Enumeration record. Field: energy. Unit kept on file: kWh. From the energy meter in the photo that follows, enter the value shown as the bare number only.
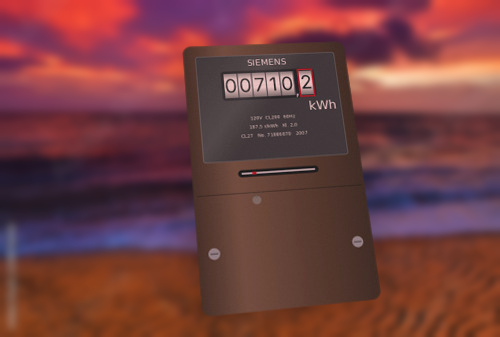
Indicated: 710.2
